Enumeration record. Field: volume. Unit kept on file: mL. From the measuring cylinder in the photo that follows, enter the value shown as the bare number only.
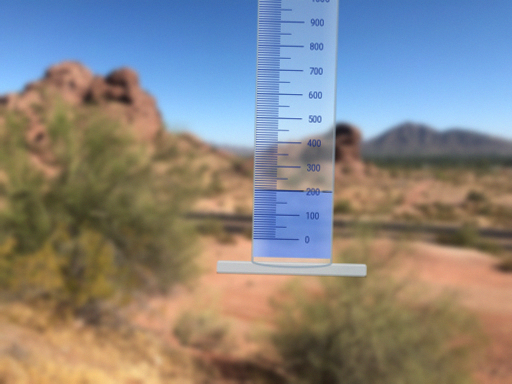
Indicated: 200
